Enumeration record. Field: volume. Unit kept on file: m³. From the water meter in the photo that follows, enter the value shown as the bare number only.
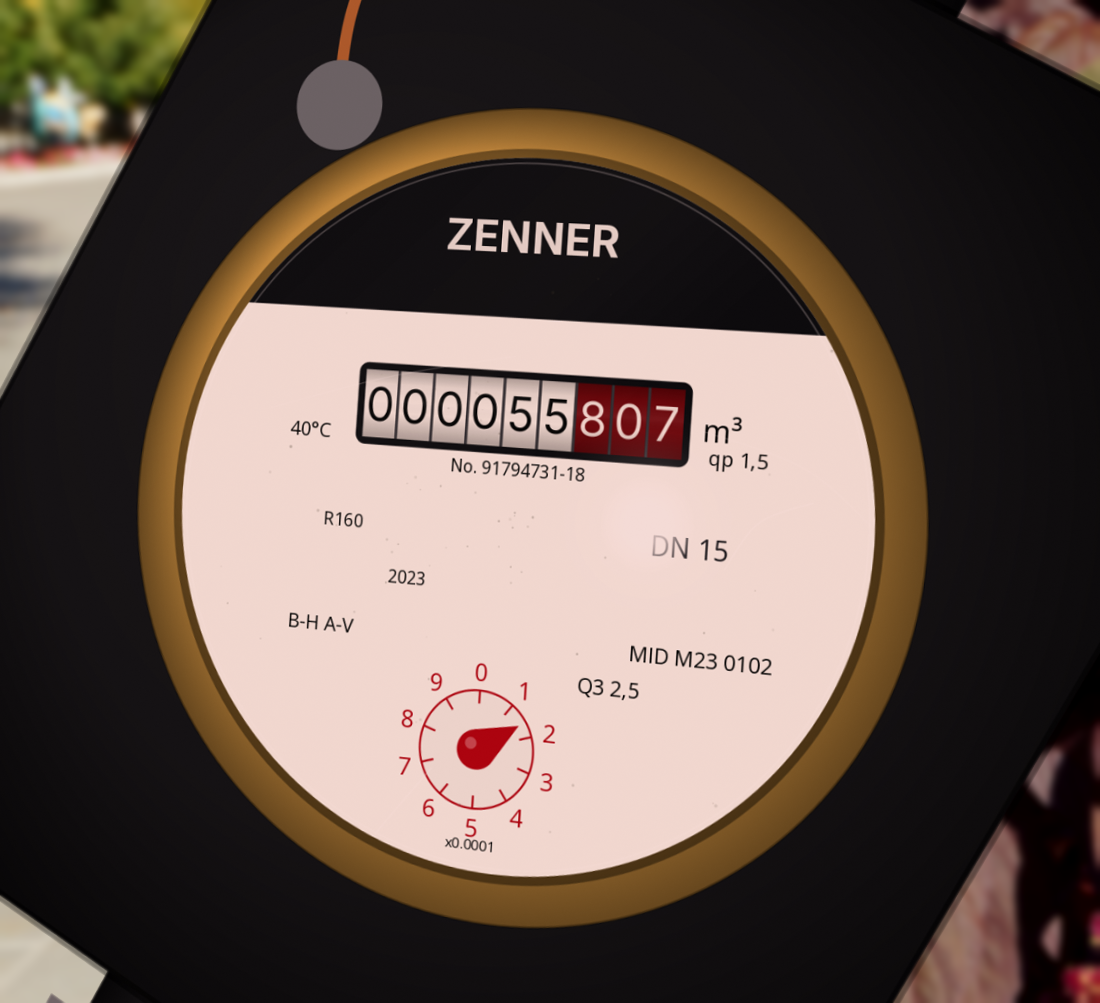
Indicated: 55.8071
